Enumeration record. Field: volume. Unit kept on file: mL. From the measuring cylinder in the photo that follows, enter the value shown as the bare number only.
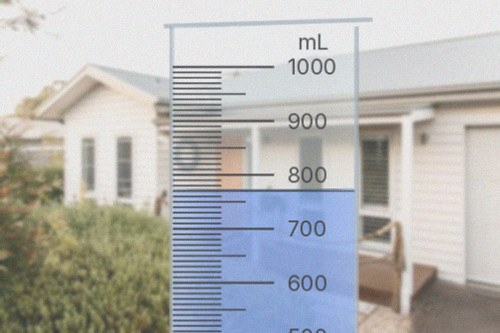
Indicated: 770
